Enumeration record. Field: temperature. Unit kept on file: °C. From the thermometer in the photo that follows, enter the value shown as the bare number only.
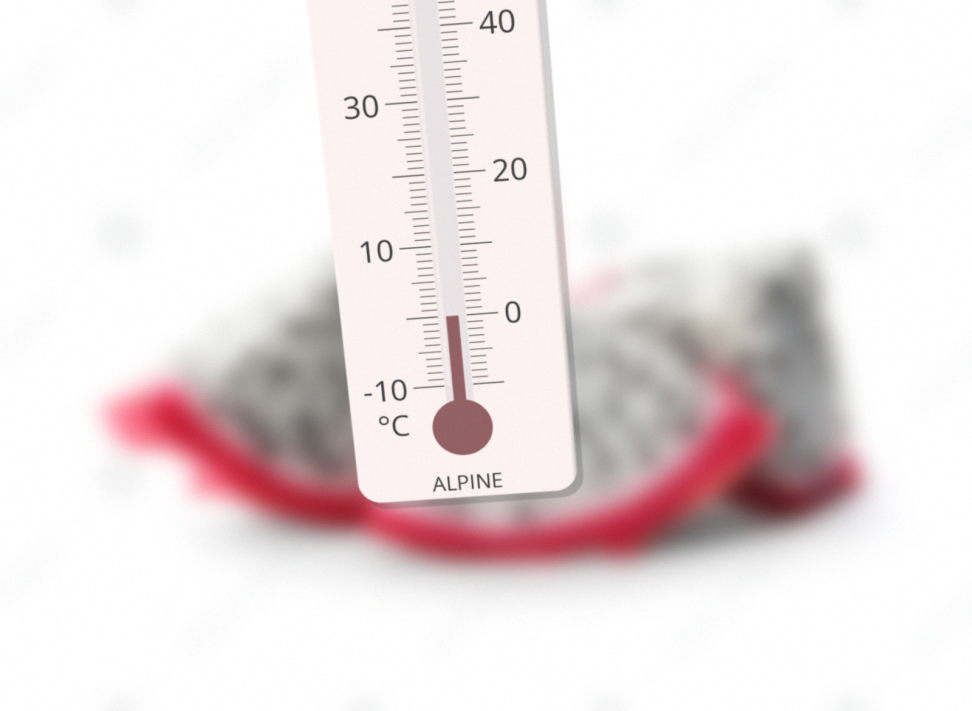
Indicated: 0
